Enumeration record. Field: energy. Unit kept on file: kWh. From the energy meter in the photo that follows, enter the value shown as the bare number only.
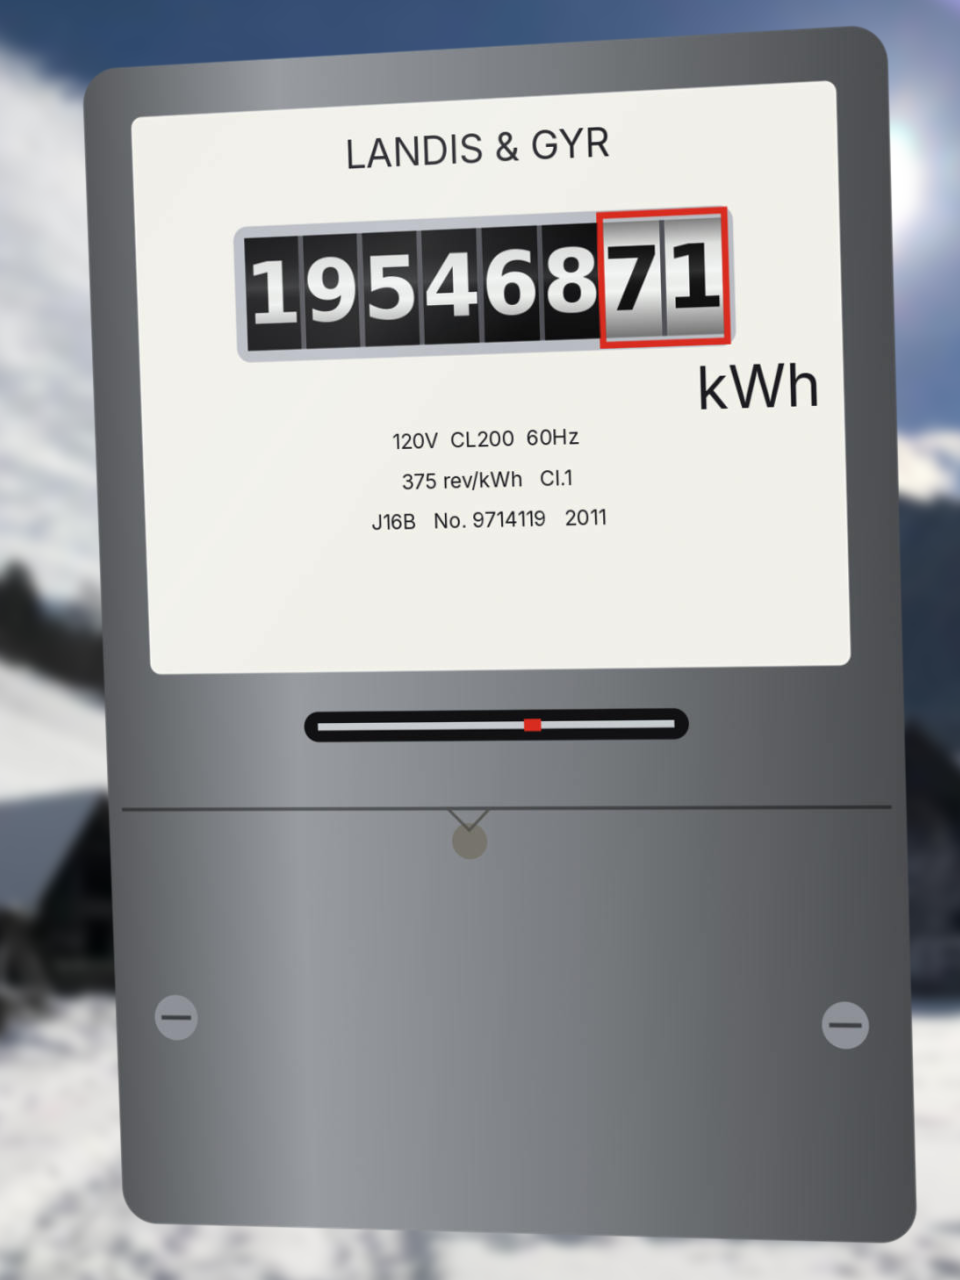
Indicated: 195468.71
